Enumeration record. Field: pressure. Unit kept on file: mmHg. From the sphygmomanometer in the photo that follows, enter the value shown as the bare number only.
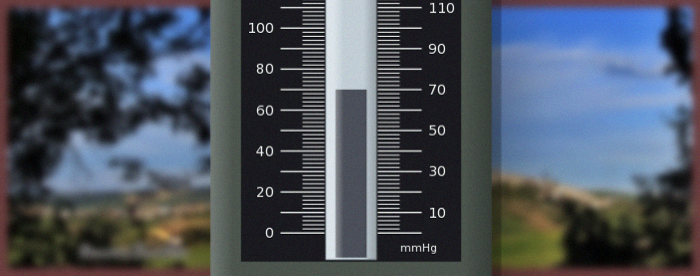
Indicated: 70
